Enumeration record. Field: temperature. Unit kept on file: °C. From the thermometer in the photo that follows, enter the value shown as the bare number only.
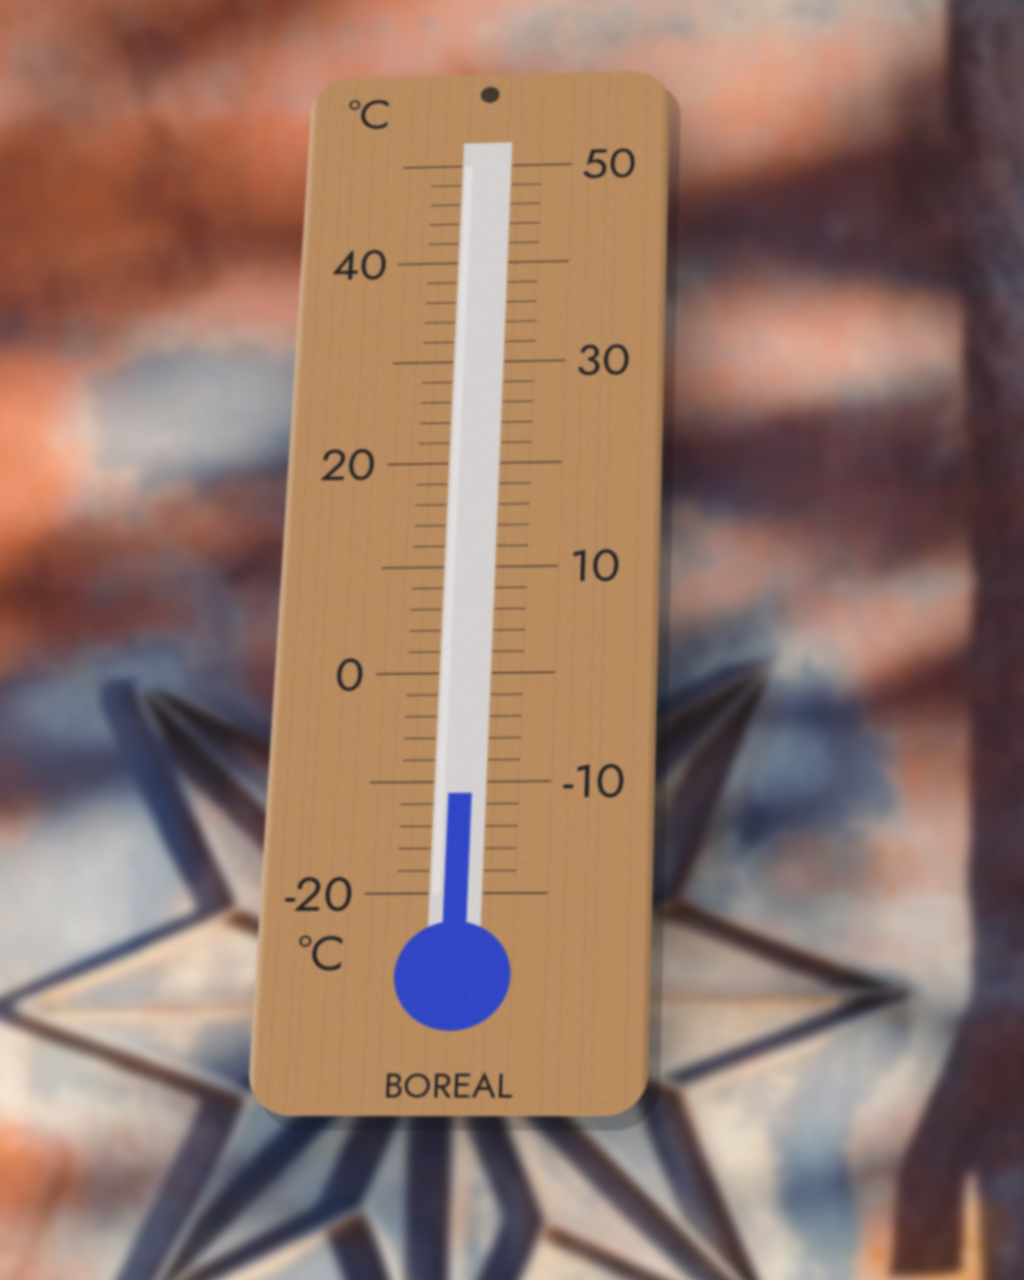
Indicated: -11
